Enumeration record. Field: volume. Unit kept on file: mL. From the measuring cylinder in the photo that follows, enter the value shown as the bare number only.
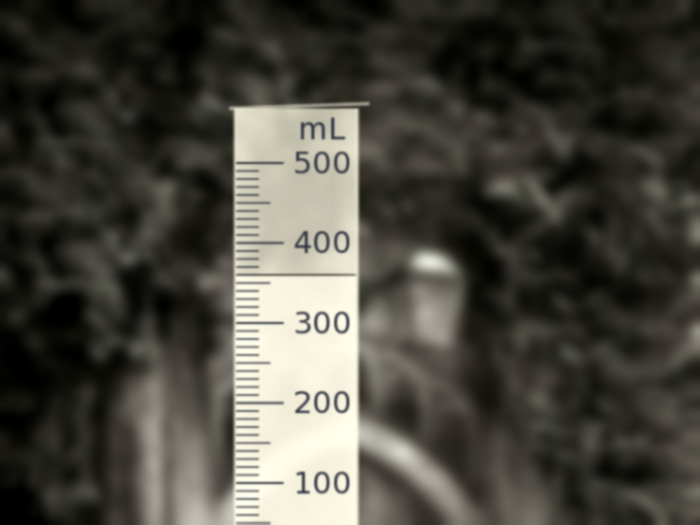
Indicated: 360
